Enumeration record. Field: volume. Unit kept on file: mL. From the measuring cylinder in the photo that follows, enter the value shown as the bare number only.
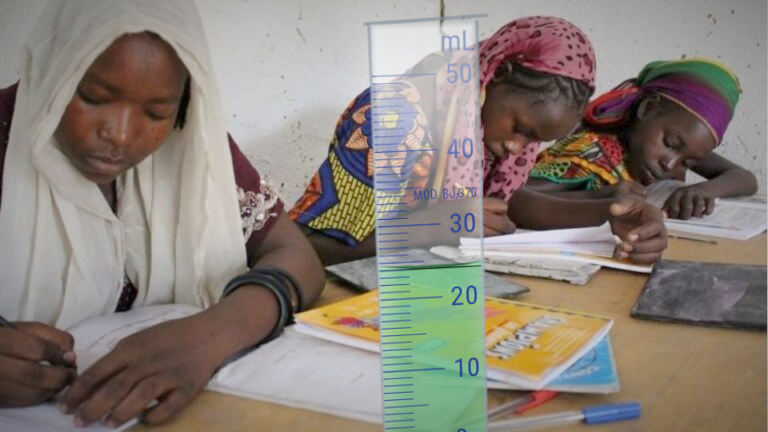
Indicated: 24
